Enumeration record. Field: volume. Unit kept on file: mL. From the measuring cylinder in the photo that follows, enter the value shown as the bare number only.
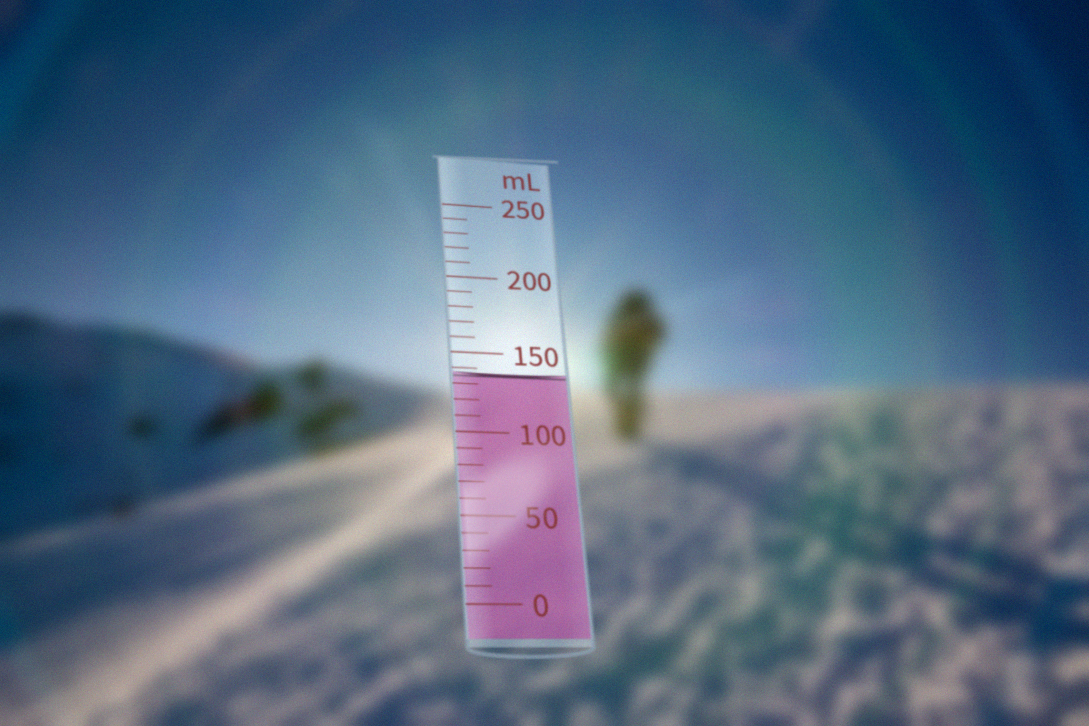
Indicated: 135
